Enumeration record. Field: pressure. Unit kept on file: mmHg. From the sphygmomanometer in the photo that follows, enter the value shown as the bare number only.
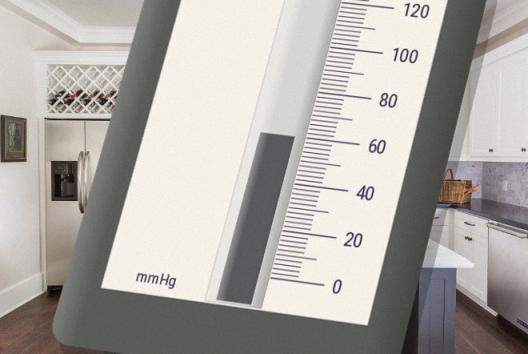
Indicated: 60
